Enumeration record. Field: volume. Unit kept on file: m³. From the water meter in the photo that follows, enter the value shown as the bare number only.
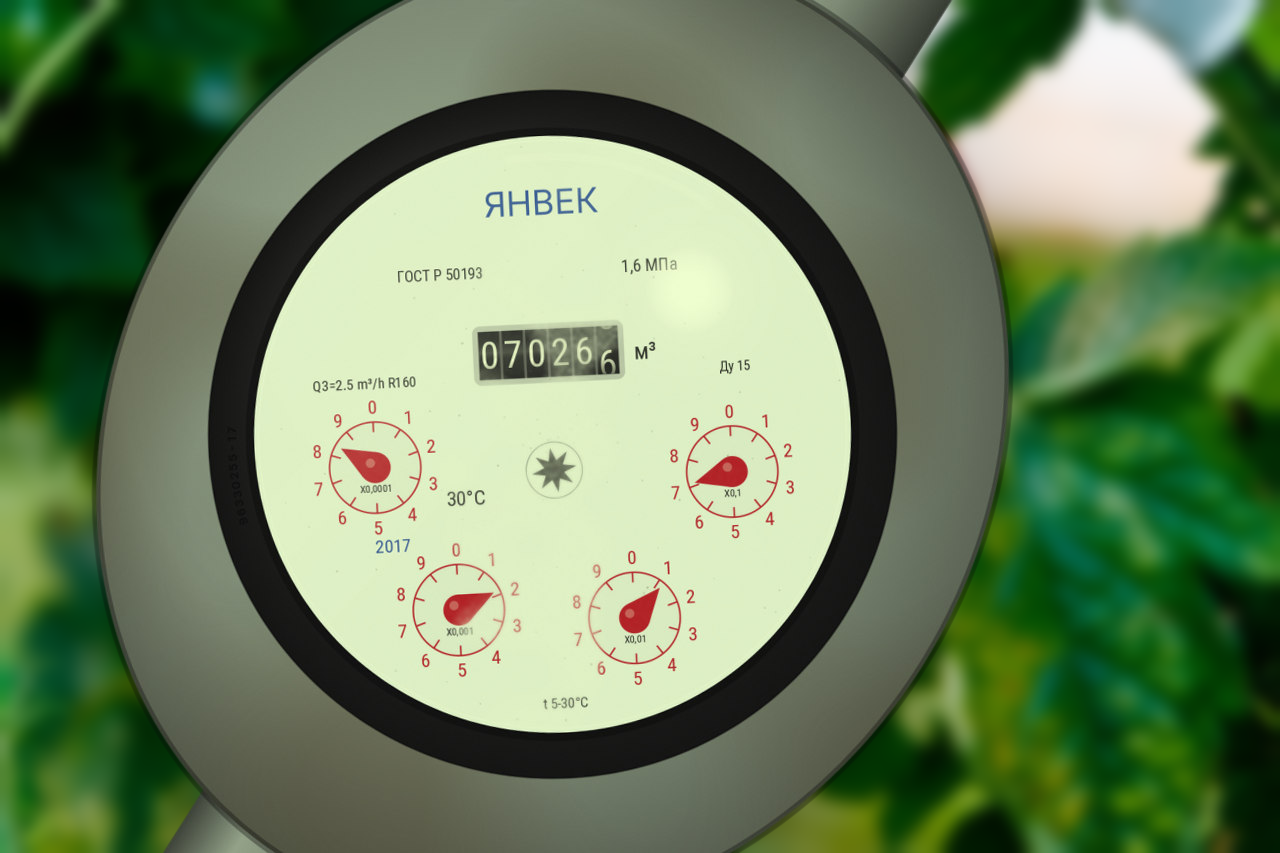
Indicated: 70265.7118
